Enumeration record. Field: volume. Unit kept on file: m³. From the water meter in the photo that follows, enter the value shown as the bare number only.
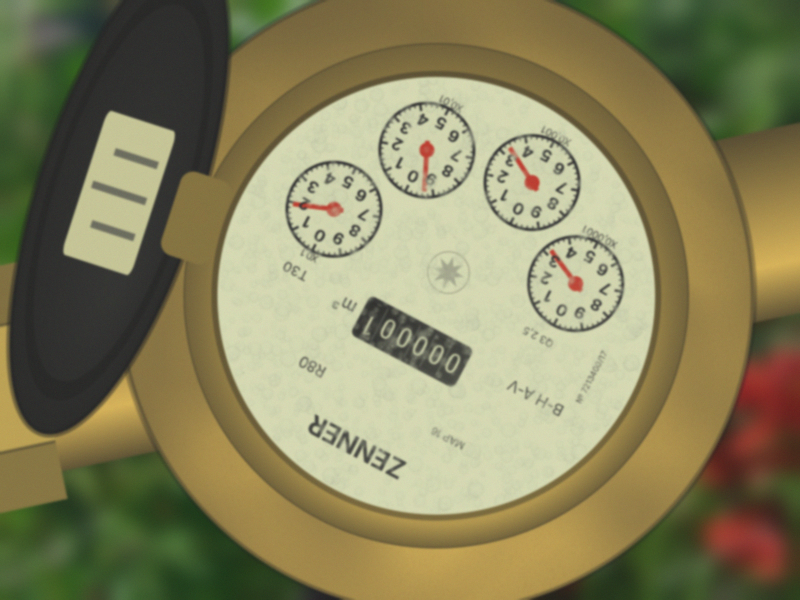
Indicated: 1.1933
